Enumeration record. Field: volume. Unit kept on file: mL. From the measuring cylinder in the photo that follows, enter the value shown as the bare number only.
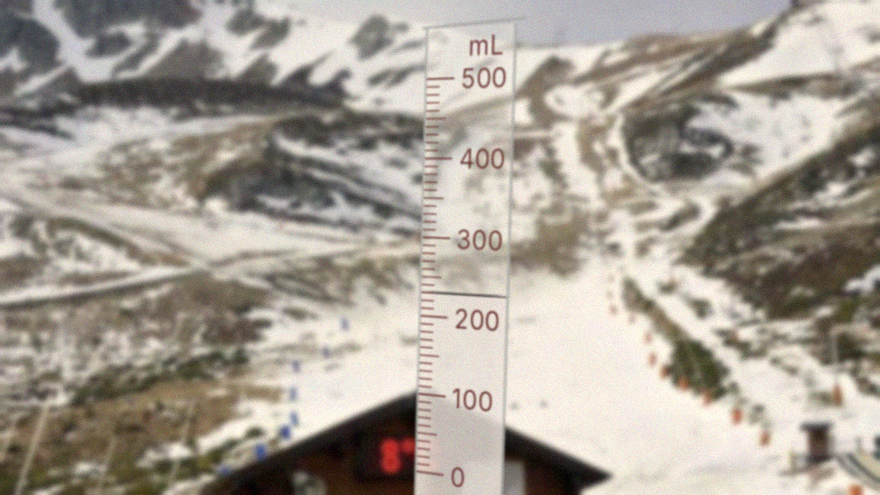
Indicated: 230
